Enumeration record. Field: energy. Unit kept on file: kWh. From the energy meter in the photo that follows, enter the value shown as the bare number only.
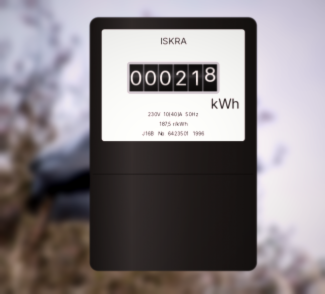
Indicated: 218
